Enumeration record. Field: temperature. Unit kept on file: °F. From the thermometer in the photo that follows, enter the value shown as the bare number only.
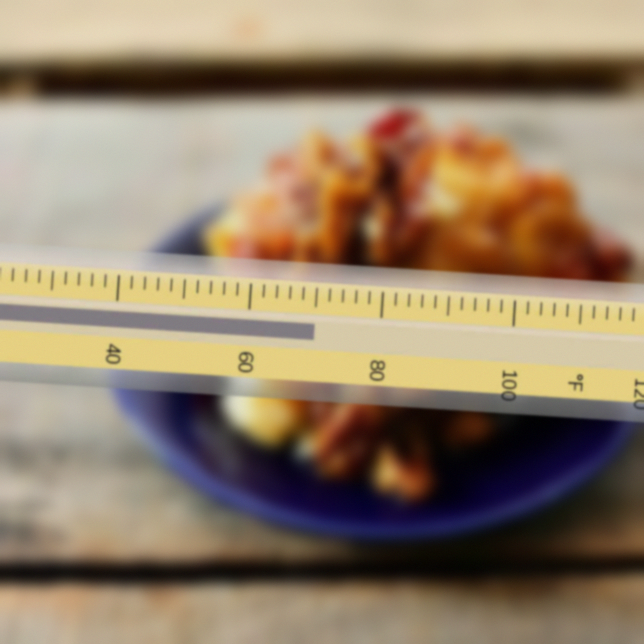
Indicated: 70
